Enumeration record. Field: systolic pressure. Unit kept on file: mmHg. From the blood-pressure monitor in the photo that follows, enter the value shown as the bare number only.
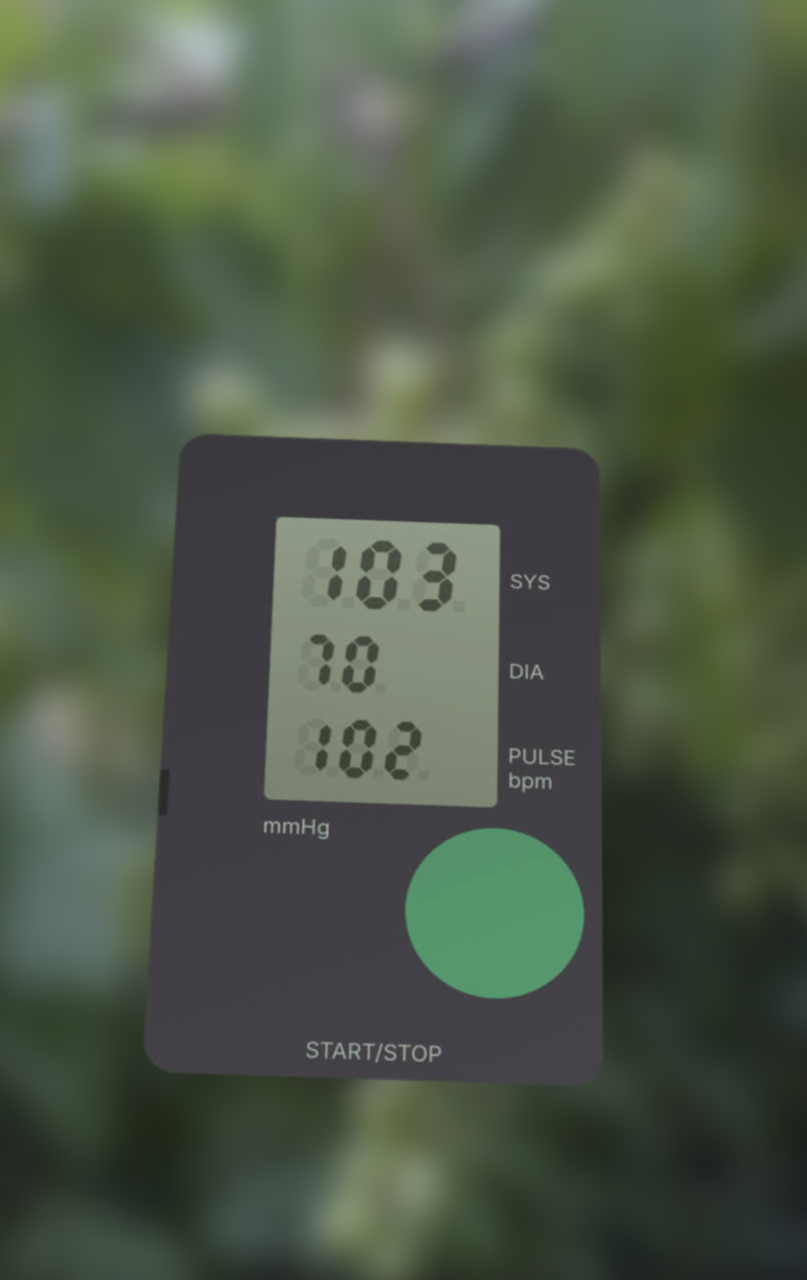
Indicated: 103
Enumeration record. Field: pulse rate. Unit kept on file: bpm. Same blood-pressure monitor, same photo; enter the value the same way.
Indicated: 102
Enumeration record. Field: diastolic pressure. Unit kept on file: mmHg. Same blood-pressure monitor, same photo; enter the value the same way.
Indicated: 70
